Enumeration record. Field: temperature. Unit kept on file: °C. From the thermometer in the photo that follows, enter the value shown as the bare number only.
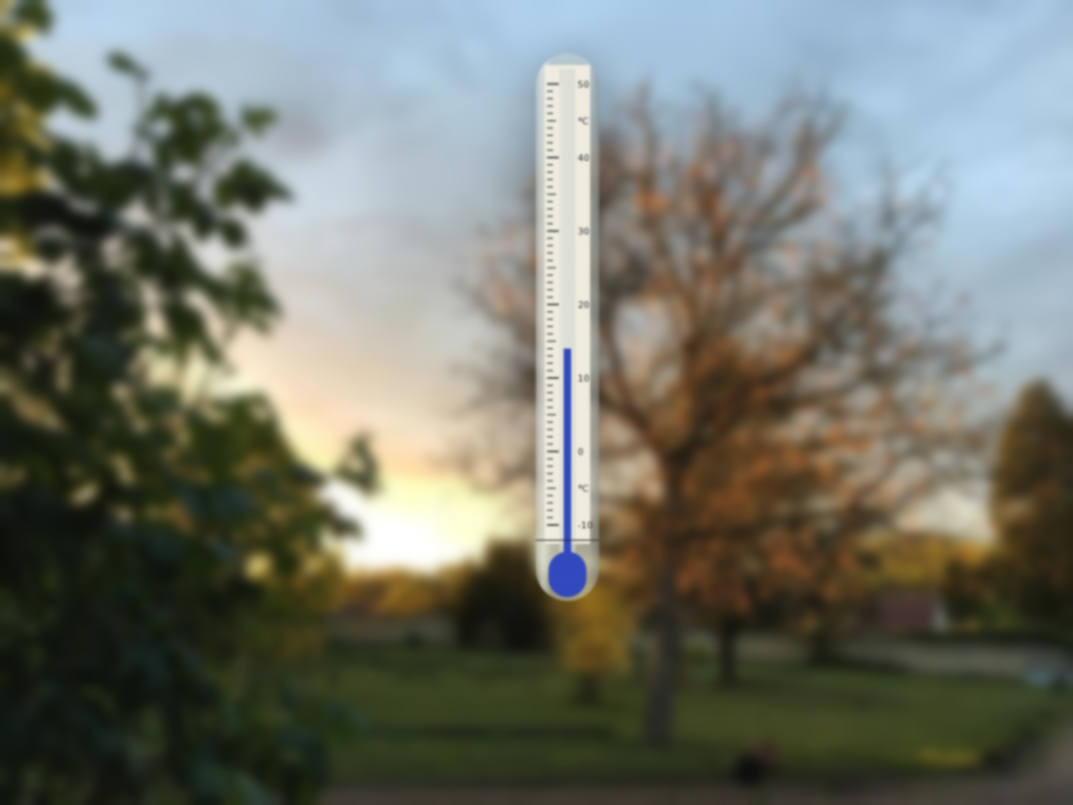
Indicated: 14
